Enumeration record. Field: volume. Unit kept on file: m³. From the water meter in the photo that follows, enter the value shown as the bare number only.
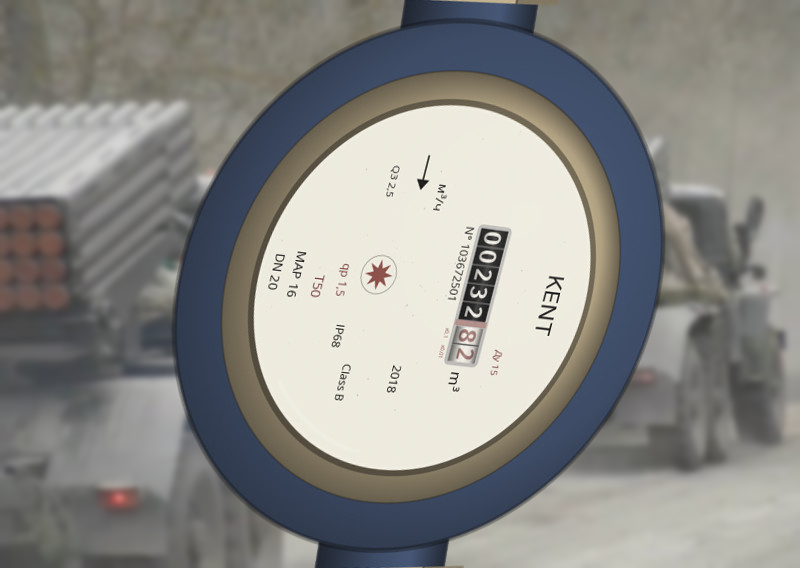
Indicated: 232.82
